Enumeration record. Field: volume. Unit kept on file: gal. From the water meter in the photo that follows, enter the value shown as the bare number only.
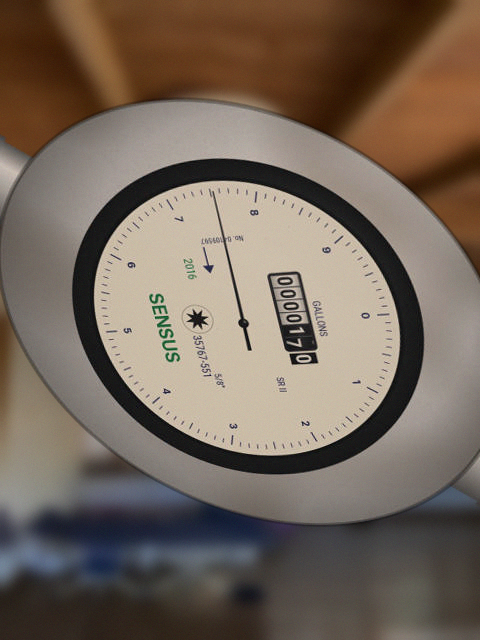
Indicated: 167.5
